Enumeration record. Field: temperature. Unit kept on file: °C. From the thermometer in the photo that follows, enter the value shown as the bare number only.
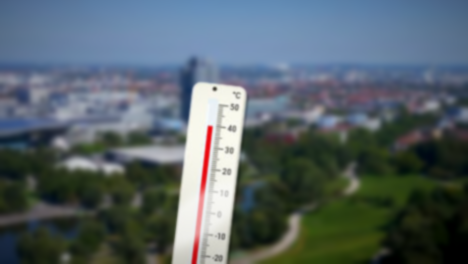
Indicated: 40
